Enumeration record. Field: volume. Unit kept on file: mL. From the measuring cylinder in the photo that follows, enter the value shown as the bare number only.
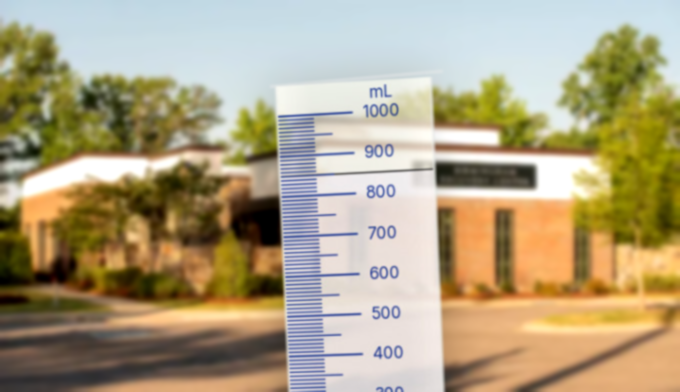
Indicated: 850
